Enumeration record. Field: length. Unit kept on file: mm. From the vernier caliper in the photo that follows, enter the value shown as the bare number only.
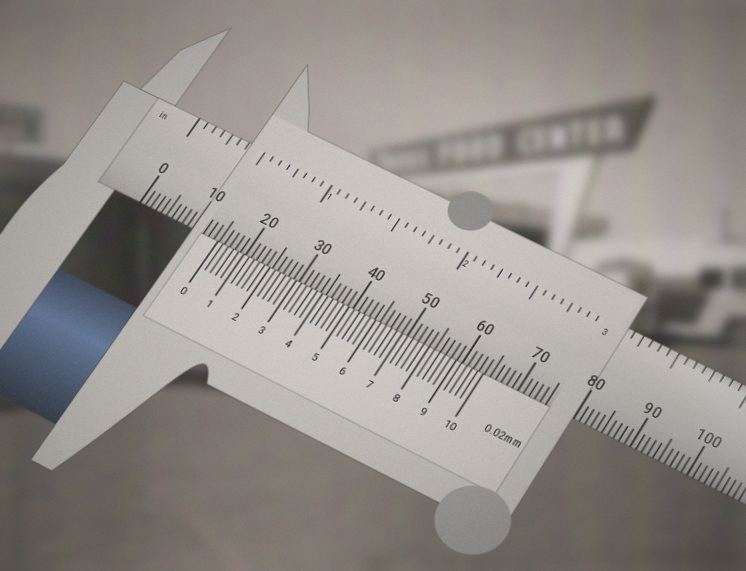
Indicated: 14.8
